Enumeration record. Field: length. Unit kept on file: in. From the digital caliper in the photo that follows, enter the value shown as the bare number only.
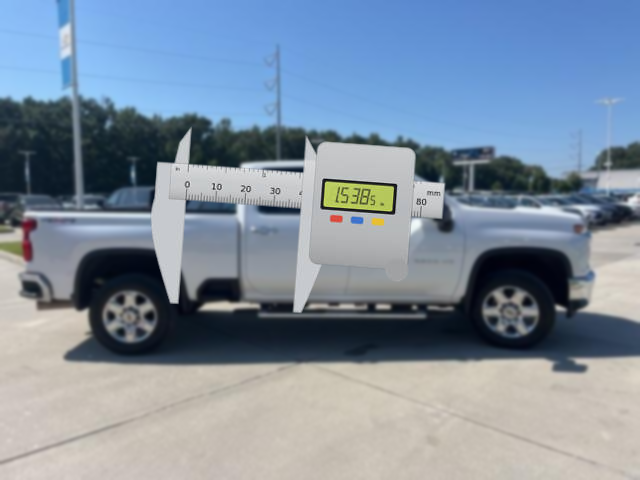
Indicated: 1.5385
